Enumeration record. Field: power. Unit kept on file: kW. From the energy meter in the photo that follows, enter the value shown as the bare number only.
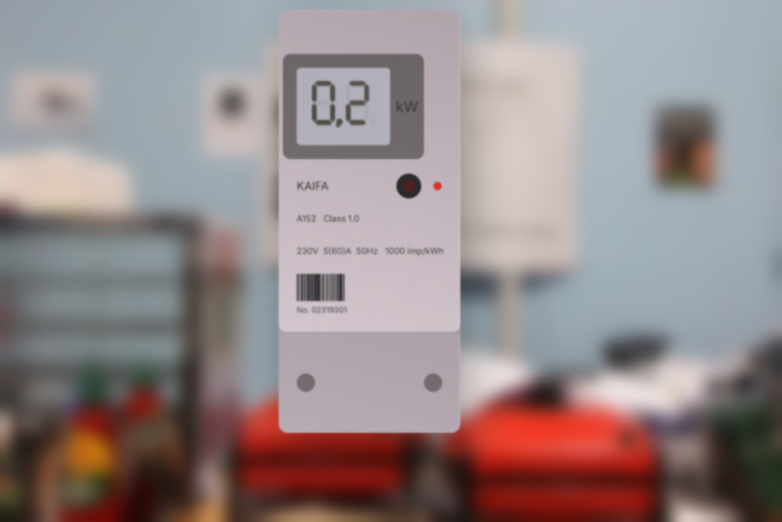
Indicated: 0.2
